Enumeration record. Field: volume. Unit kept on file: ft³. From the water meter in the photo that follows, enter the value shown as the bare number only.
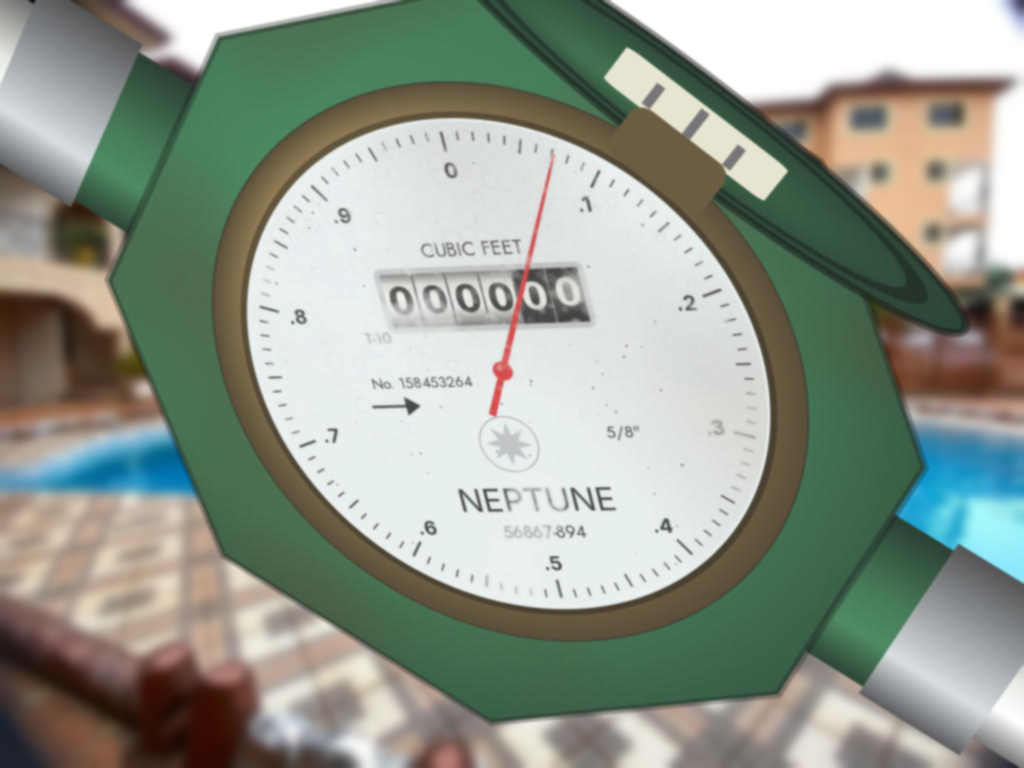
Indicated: 0.07
